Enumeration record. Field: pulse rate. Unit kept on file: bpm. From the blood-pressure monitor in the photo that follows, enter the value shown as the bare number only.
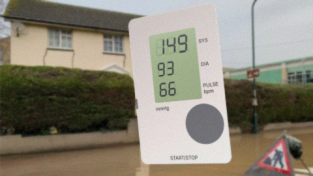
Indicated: 66
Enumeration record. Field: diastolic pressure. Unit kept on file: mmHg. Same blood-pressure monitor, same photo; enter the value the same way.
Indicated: 93
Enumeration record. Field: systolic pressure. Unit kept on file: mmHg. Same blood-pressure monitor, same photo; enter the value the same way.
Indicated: 149
